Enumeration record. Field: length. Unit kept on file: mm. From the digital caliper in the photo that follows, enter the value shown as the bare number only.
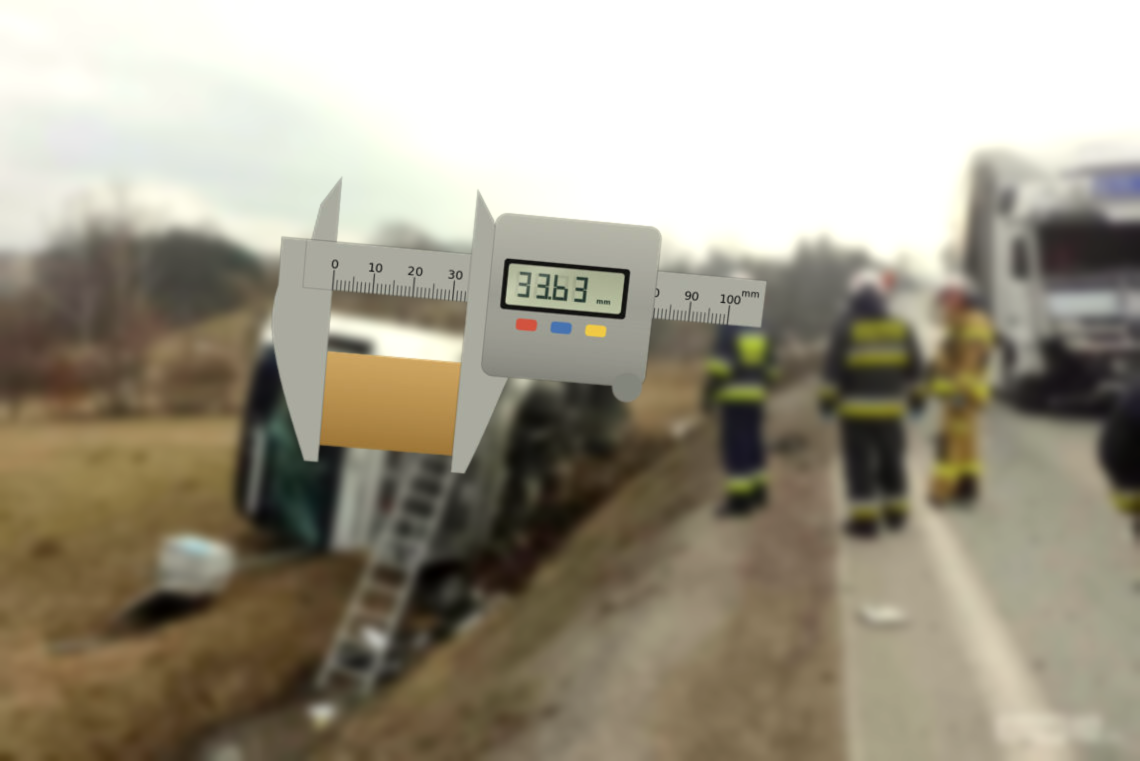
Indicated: 33.63
